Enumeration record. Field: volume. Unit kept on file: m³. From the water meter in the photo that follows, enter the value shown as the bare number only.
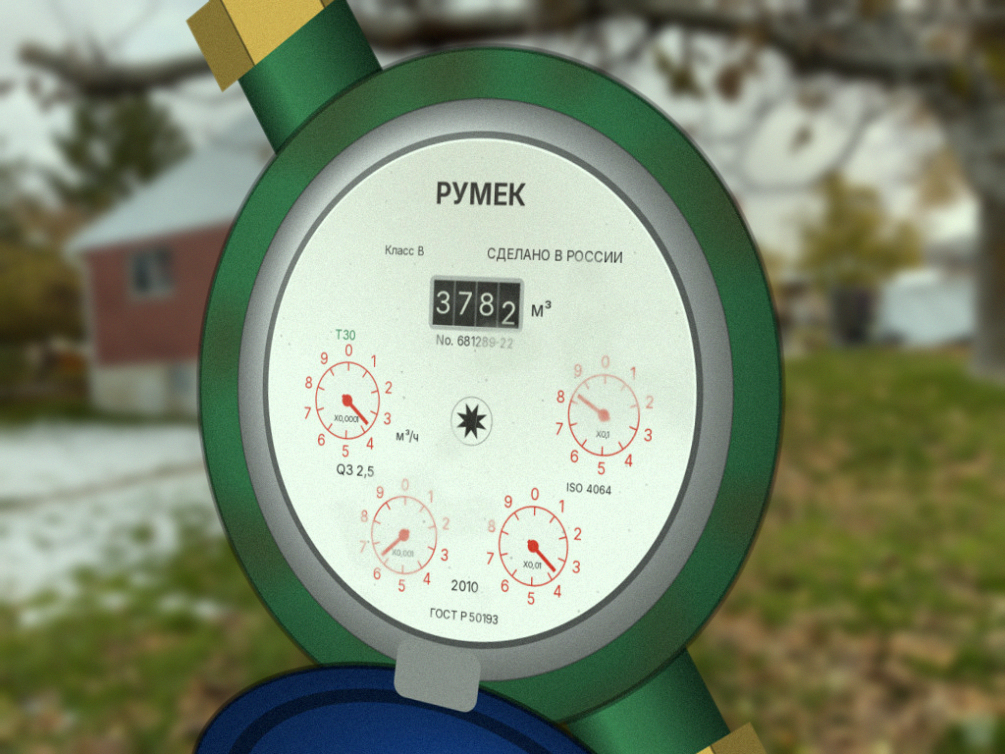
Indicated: 3781.8363
